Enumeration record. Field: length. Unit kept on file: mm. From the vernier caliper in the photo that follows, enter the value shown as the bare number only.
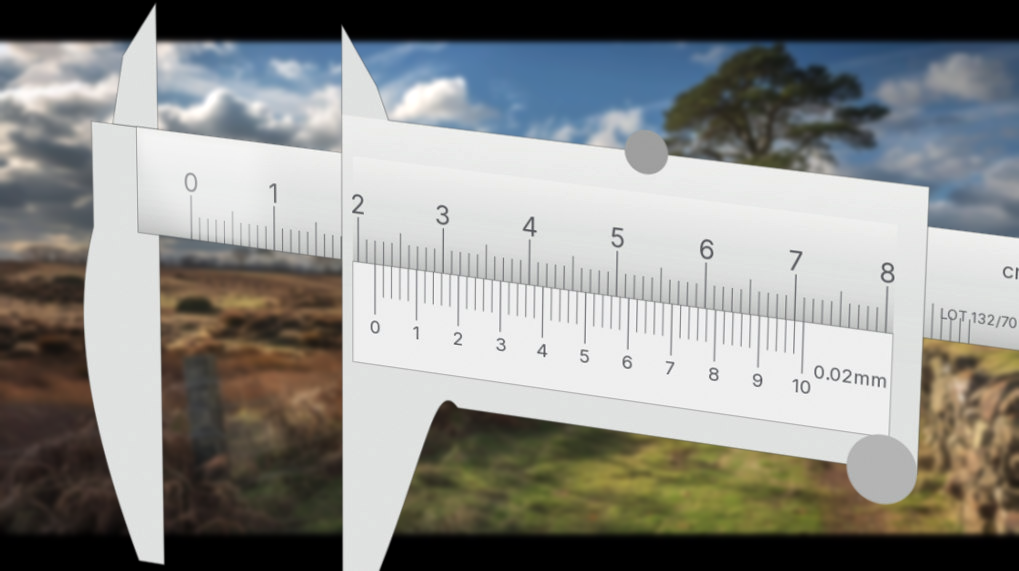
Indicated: 22.0
